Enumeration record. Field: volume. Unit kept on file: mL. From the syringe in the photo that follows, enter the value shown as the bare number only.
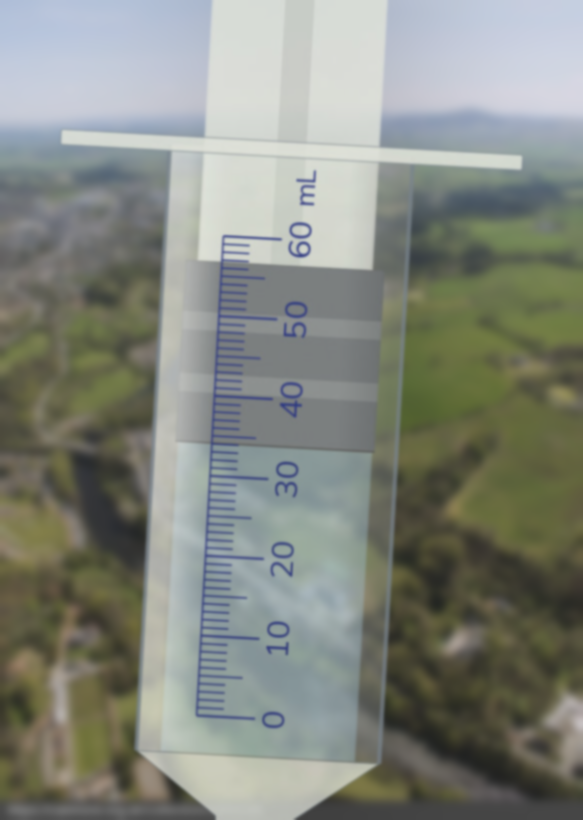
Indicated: 34
